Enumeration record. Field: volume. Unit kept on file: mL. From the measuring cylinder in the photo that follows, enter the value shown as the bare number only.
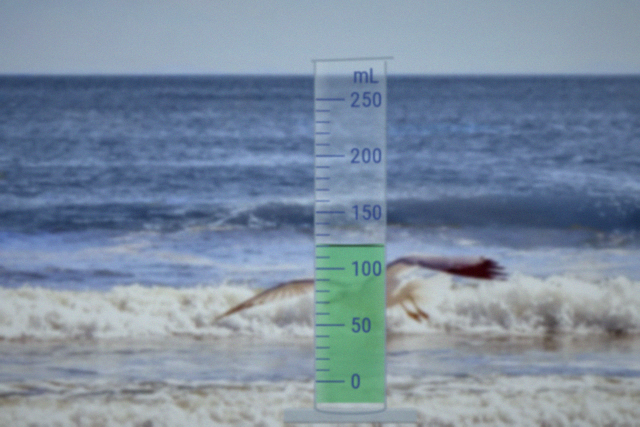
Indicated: 120
